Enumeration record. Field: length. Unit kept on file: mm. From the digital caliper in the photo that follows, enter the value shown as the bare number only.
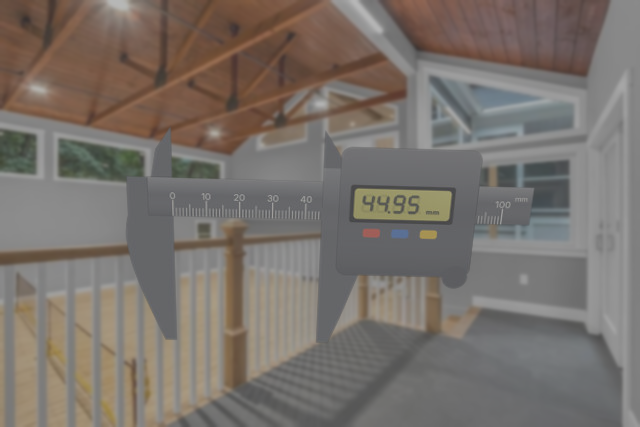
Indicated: 44.95
